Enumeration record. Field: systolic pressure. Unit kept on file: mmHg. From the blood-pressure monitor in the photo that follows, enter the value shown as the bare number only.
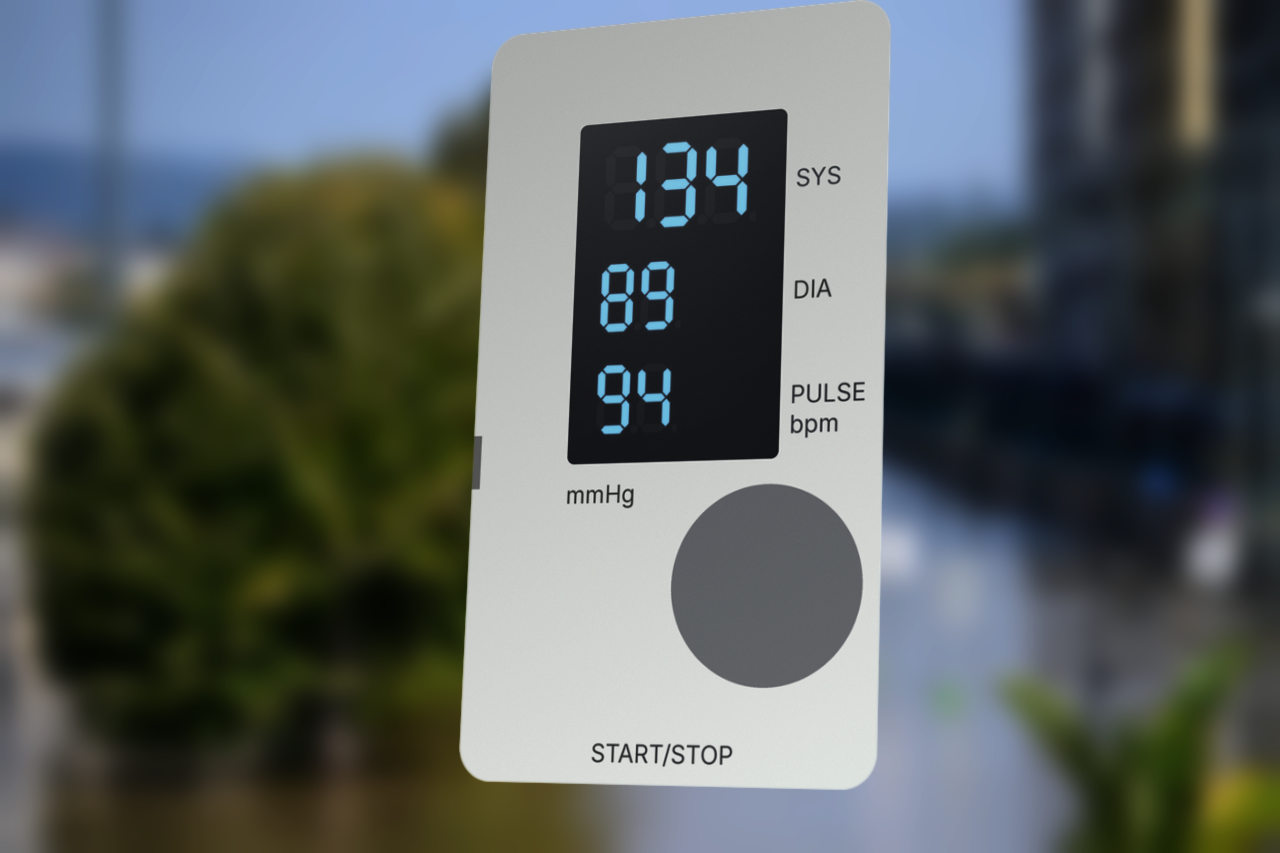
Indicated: 134
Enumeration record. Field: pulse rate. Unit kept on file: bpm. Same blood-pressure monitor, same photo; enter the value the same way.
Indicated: 94
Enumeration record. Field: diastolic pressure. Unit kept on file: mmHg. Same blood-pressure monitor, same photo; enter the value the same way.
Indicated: 89
